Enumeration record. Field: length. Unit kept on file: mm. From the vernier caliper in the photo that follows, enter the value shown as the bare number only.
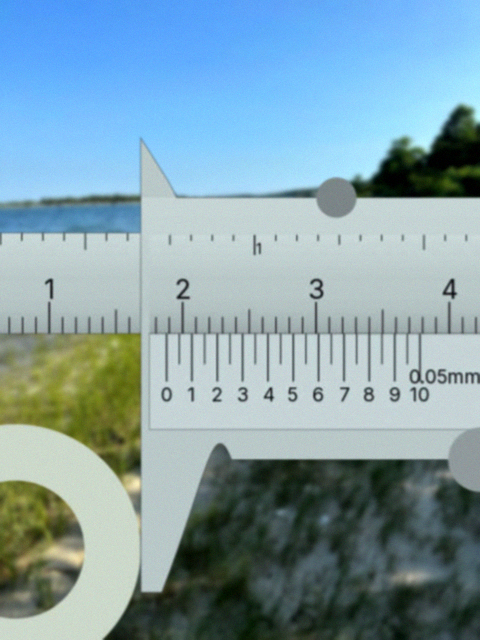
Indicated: 18.8
